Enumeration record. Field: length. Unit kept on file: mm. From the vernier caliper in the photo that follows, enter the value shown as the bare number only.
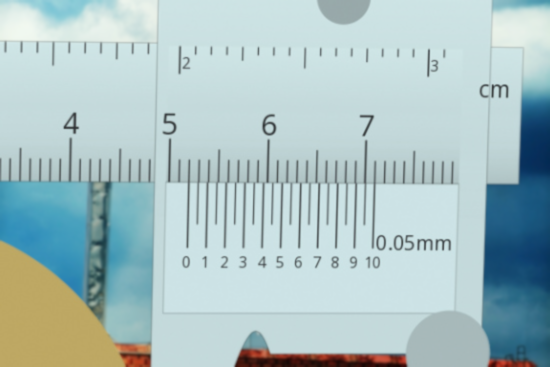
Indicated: 52.0
